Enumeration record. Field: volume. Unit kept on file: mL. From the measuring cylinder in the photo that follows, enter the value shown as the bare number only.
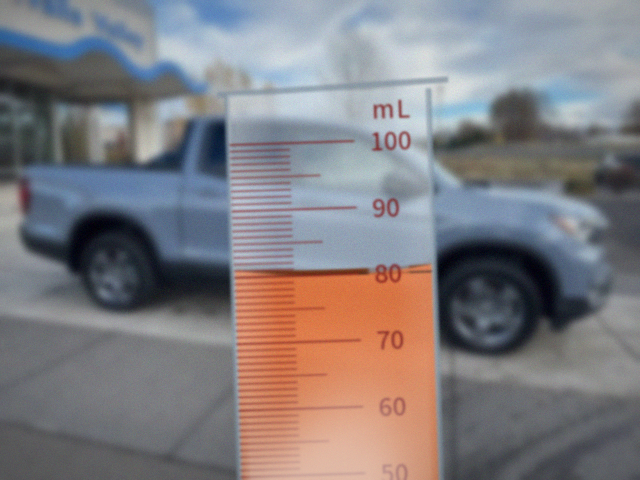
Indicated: 80
